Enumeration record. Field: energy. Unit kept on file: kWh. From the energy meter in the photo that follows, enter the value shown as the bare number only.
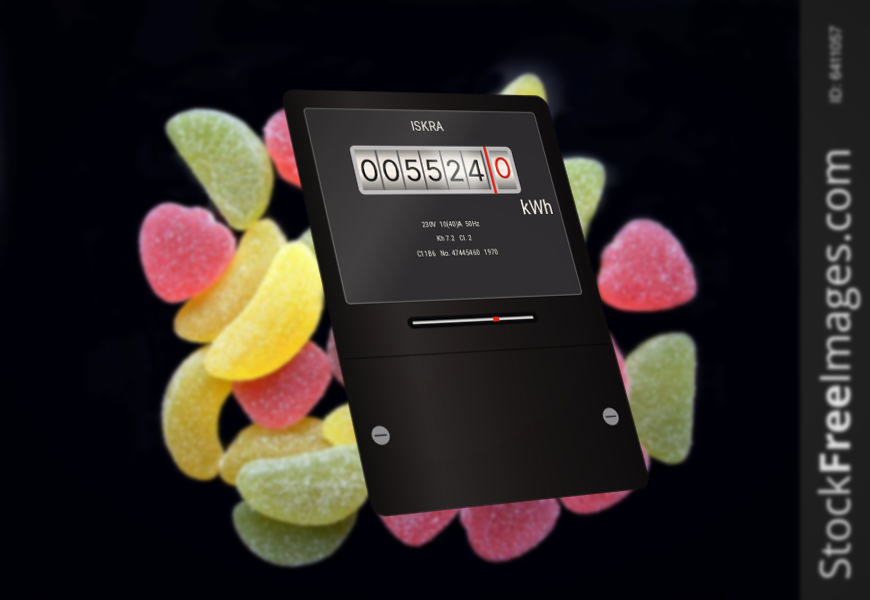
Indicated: 5524.0
